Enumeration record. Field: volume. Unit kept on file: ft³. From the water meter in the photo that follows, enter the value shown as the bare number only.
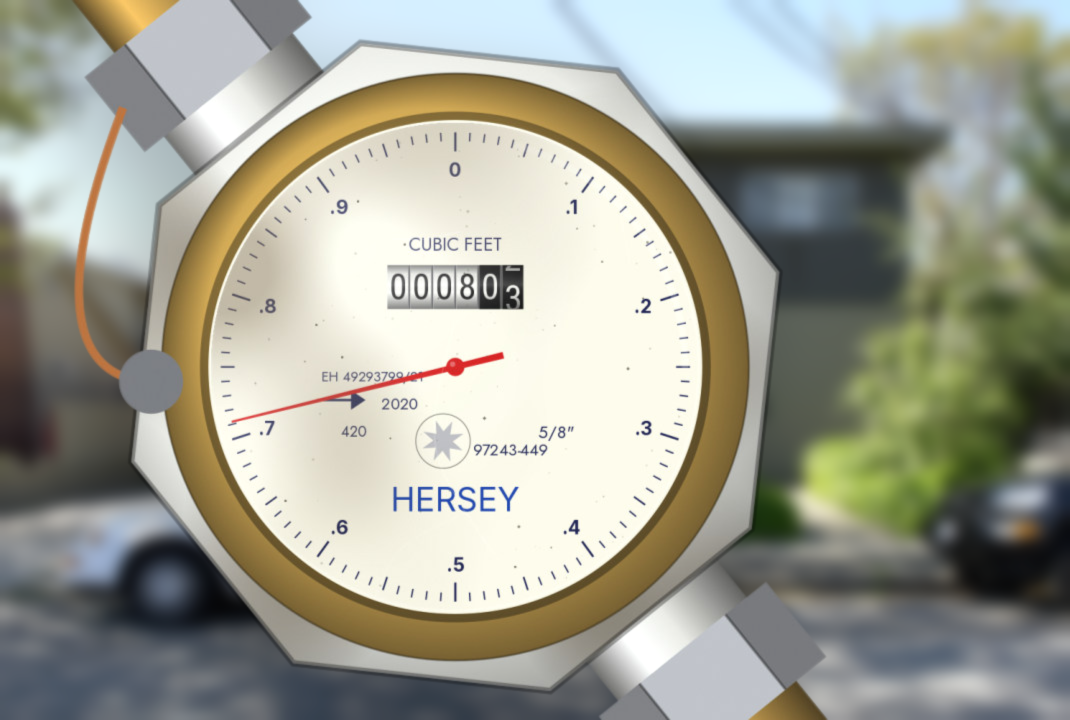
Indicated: 802.71
